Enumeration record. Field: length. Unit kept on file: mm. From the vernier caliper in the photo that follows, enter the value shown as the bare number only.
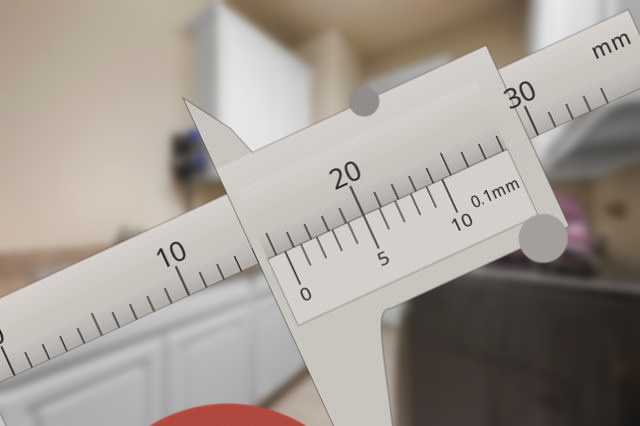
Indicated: 15.5
